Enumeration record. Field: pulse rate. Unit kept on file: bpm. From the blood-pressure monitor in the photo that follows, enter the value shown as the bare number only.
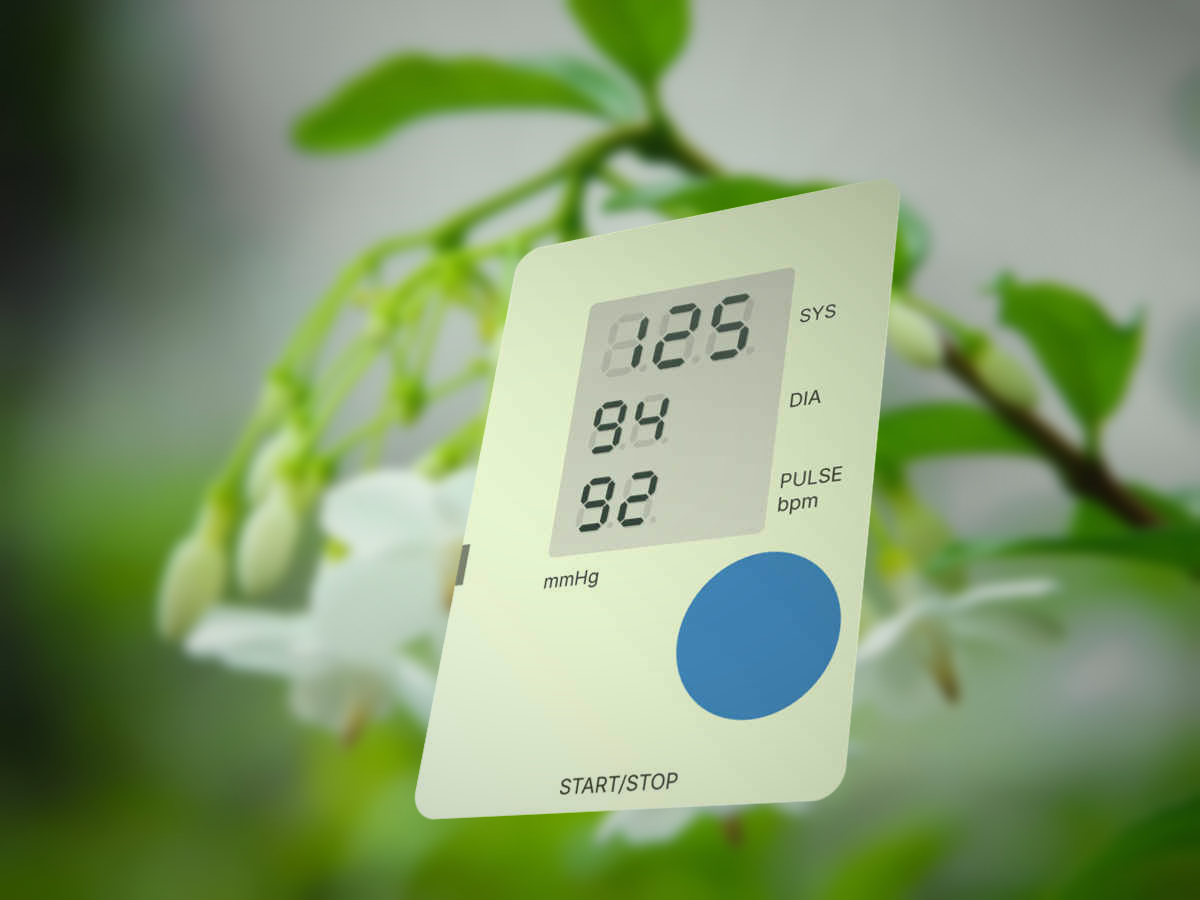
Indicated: 92
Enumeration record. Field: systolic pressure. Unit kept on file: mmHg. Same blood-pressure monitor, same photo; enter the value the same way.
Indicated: 125
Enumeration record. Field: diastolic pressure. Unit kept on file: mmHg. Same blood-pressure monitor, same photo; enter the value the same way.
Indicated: 94
